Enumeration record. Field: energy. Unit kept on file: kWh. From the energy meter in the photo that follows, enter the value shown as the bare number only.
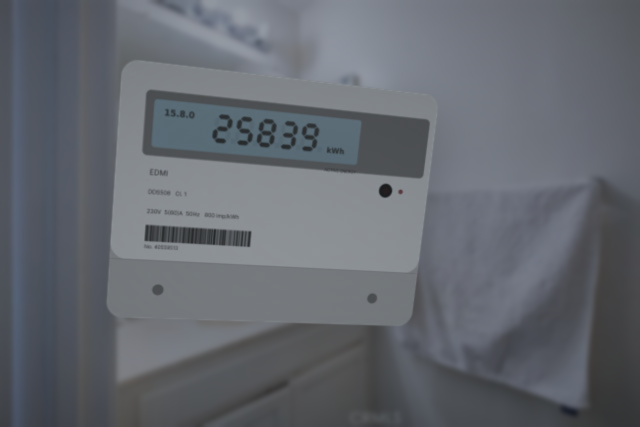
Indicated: 25839
